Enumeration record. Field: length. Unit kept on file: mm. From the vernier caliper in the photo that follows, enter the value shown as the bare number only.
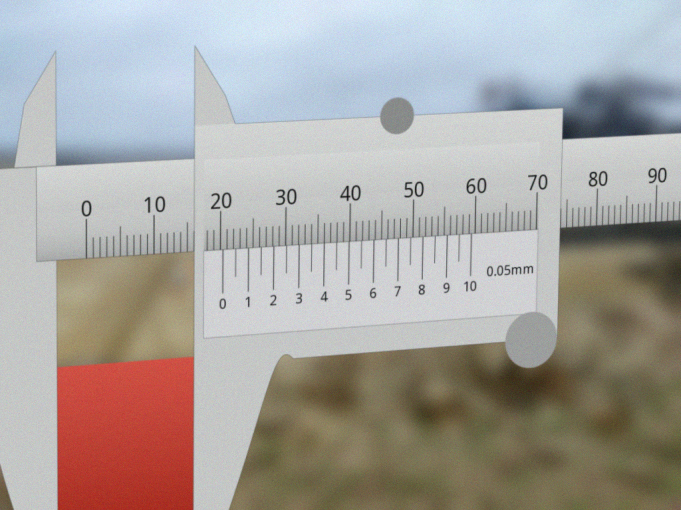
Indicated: 20.4
